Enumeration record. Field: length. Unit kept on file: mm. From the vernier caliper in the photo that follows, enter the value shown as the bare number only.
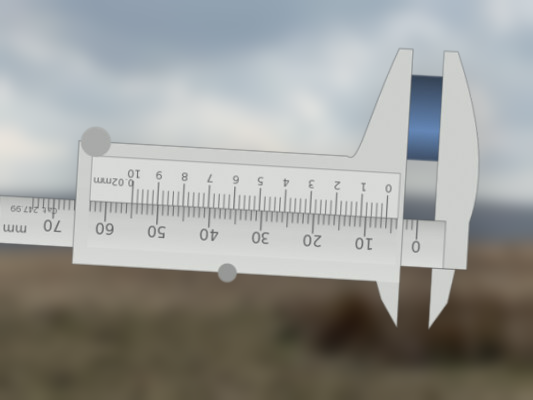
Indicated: 6.0
